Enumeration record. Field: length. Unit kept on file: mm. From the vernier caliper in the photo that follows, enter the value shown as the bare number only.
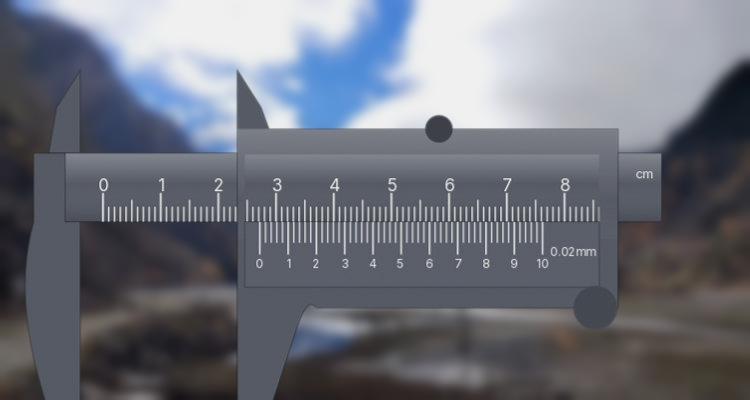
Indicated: 27.2
